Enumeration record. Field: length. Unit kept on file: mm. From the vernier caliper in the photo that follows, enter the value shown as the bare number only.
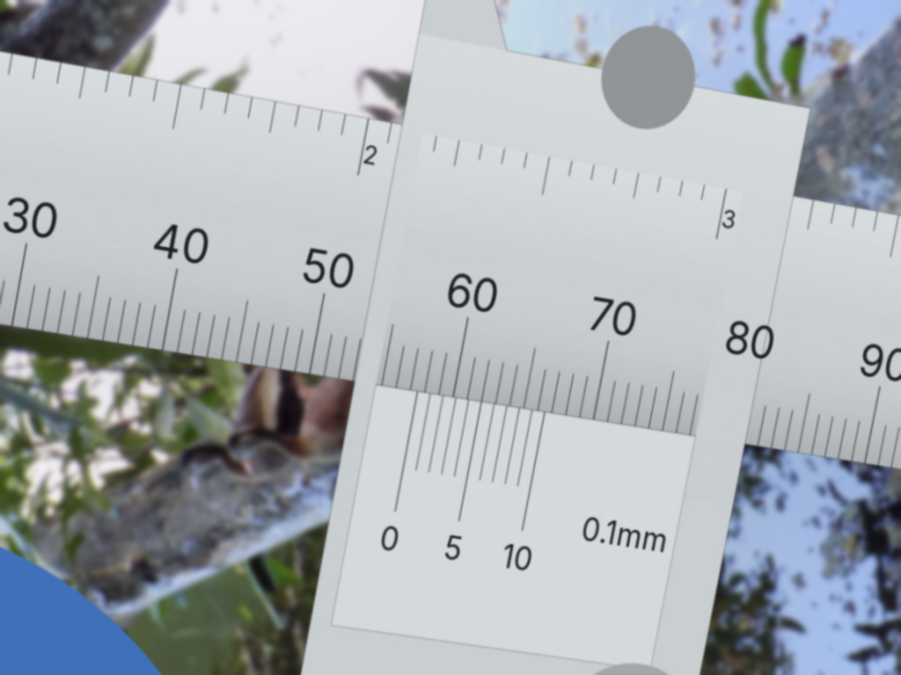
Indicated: 57.5
